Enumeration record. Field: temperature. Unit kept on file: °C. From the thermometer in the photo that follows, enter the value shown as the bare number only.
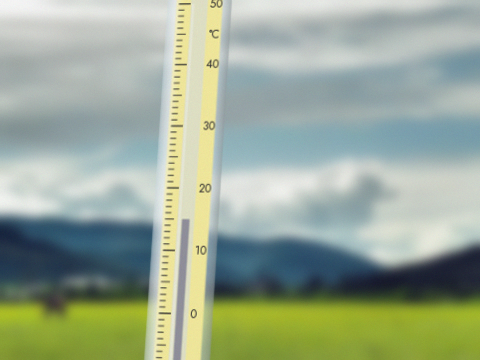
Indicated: 15
